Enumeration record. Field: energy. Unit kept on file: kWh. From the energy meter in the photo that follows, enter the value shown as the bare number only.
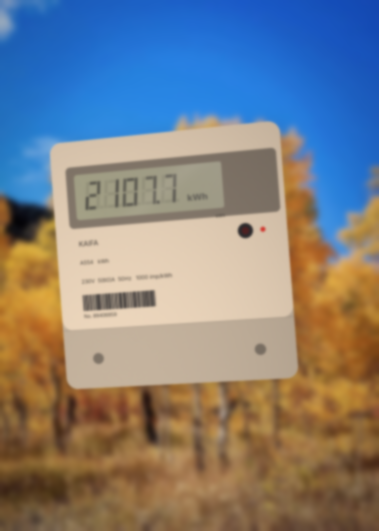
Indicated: 2107.7
